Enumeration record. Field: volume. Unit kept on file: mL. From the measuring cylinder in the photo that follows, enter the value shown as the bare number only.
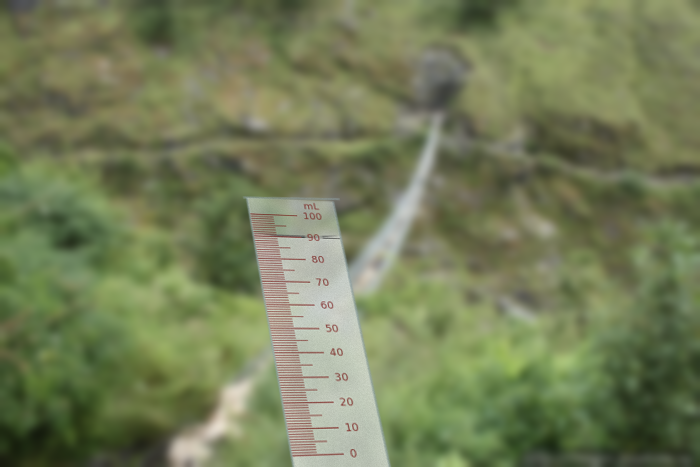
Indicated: 90
